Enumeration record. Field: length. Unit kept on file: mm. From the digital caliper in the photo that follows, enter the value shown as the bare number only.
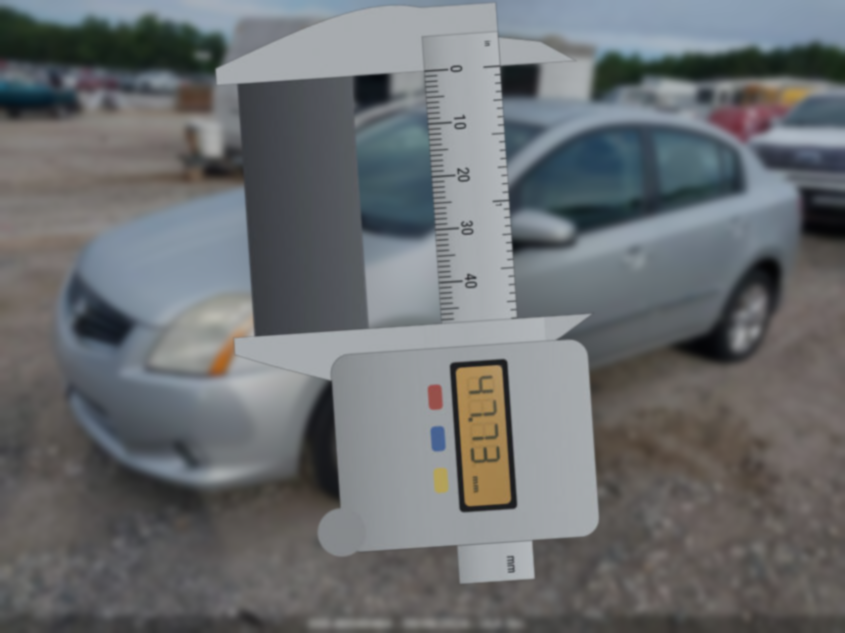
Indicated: 47.73
